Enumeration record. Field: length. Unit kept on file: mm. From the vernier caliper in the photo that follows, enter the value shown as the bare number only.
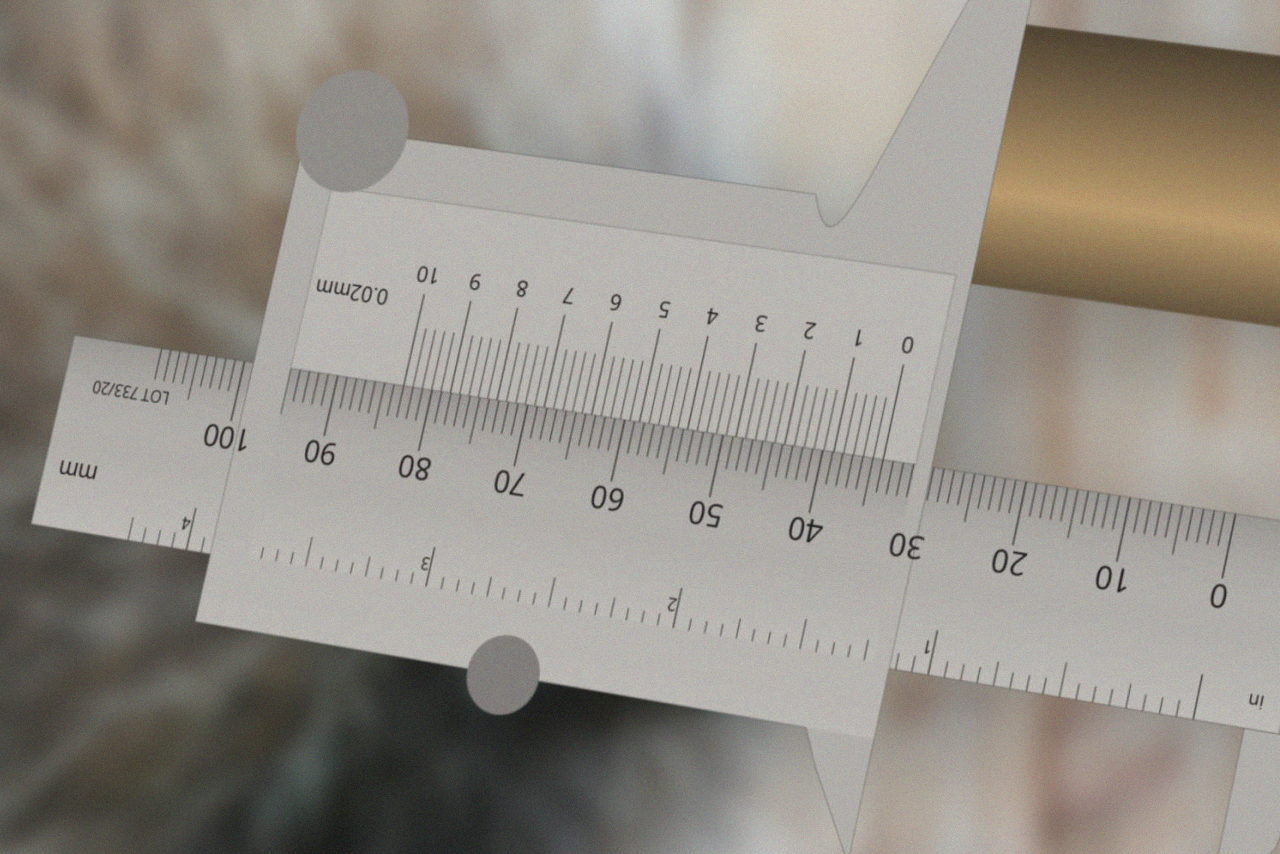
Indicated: 34.0
